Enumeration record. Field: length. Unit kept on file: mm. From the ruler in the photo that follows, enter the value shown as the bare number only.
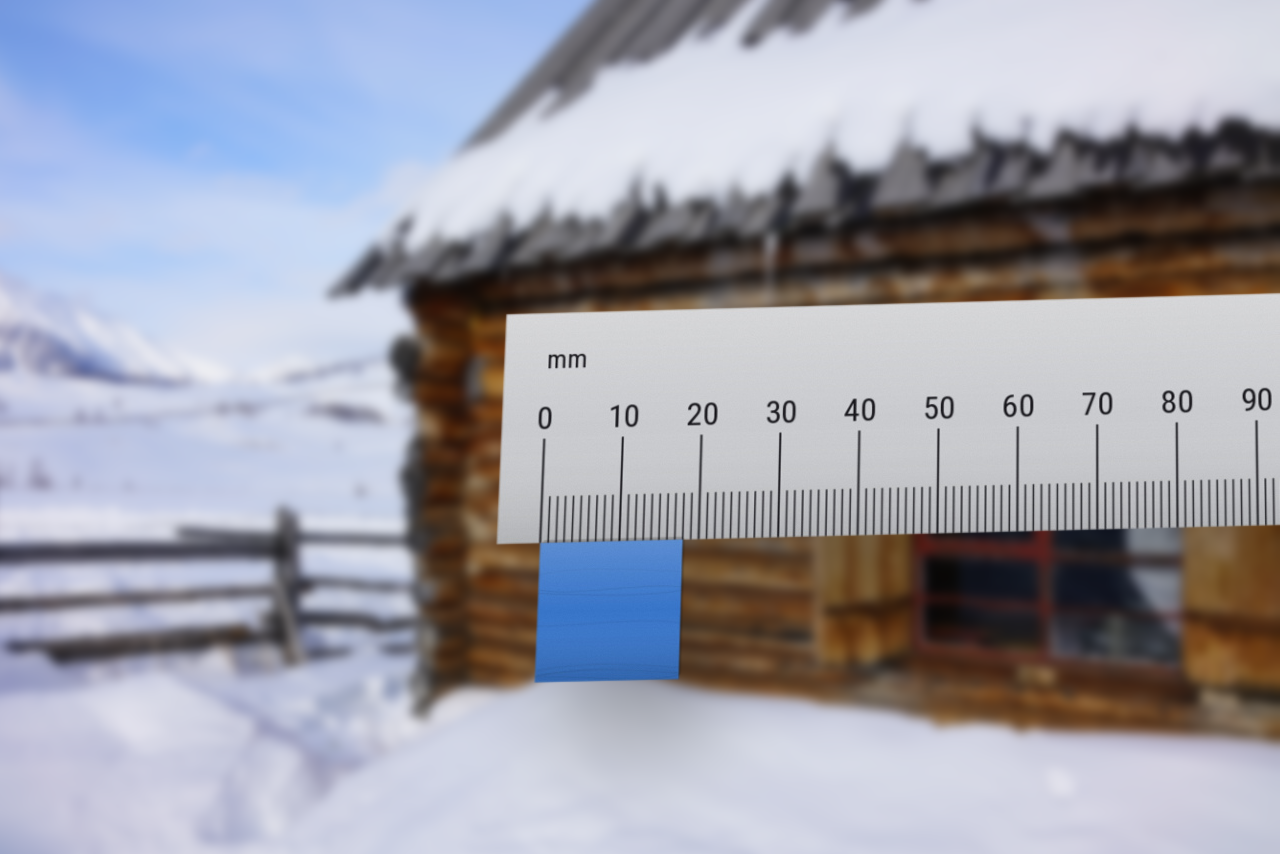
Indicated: 18
